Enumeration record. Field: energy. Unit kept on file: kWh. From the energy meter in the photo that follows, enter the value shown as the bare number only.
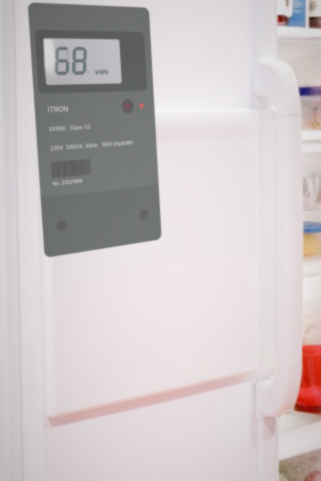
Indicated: 68
